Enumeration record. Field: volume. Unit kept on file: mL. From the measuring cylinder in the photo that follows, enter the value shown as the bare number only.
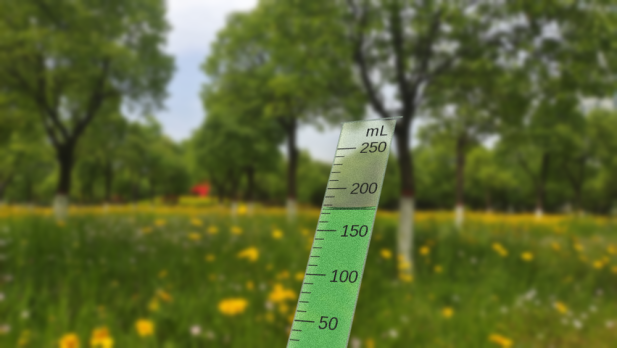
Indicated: 175
